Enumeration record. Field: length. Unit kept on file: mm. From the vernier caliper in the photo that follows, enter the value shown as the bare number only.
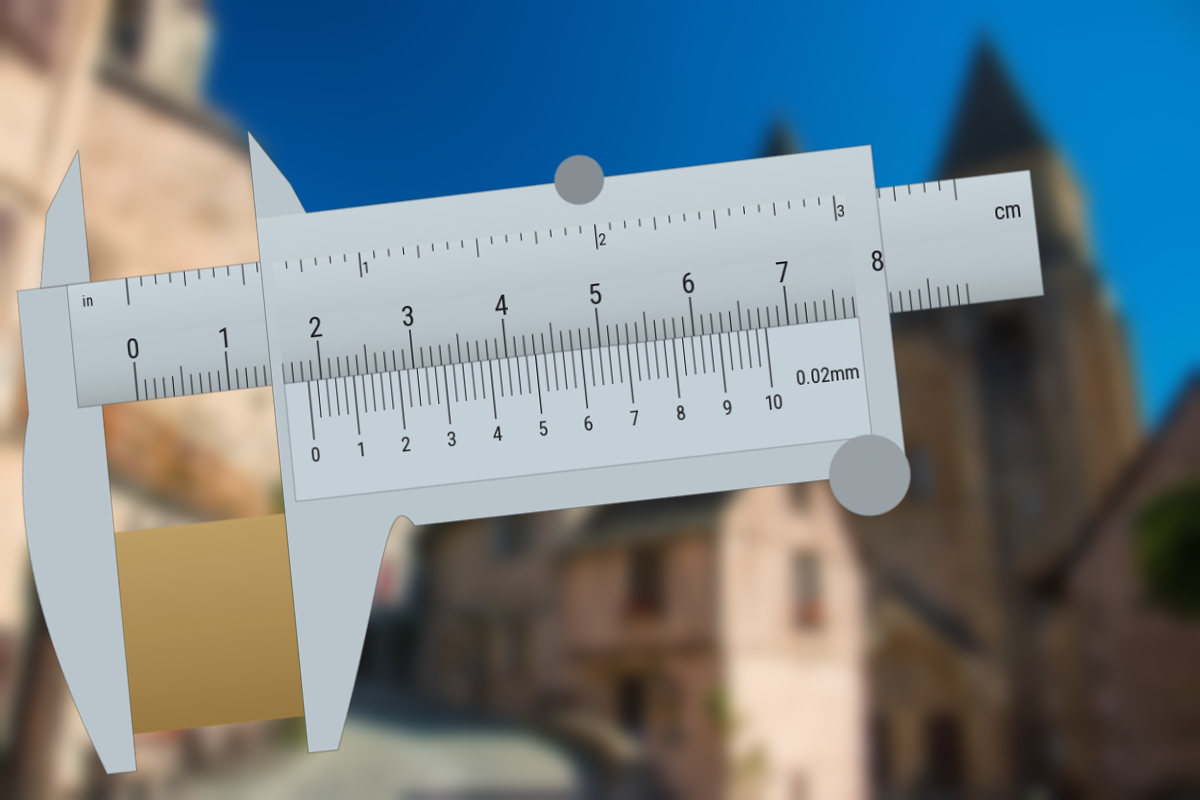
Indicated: 18.6
